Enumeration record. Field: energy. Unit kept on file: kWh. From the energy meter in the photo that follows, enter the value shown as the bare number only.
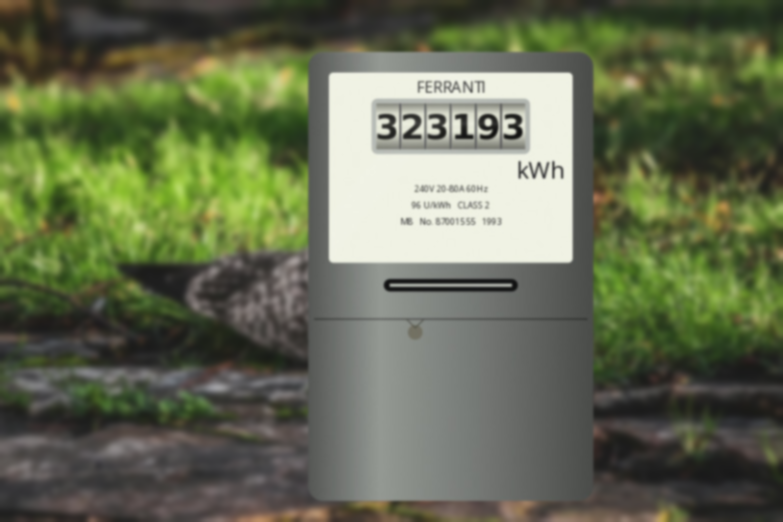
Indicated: 323193
